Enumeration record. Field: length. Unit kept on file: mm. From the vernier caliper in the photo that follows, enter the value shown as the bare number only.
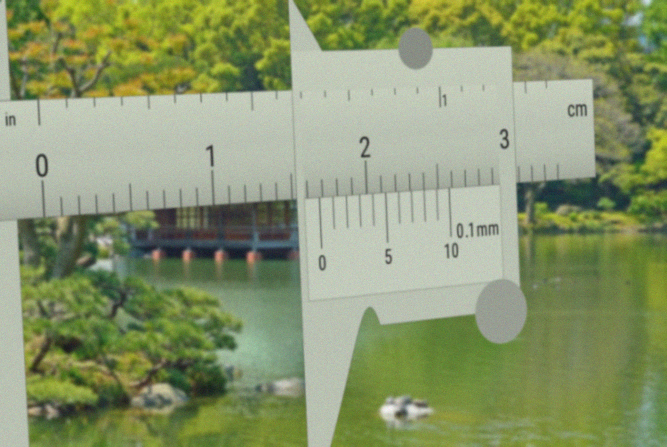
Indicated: 16.8
